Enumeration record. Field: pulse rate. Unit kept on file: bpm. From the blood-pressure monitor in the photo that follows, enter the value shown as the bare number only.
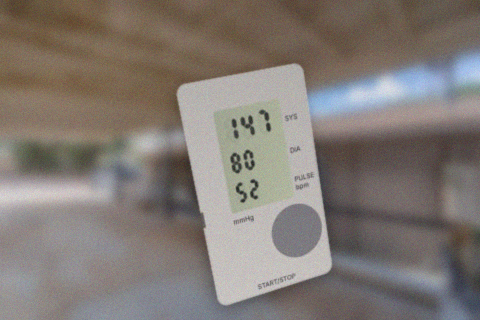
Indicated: 52
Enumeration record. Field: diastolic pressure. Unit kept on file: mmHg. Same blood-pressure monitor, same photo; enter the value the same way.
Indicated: 80
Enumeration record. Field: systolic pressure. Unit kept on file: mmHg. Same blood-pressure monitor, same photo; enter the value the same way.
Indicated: 147
